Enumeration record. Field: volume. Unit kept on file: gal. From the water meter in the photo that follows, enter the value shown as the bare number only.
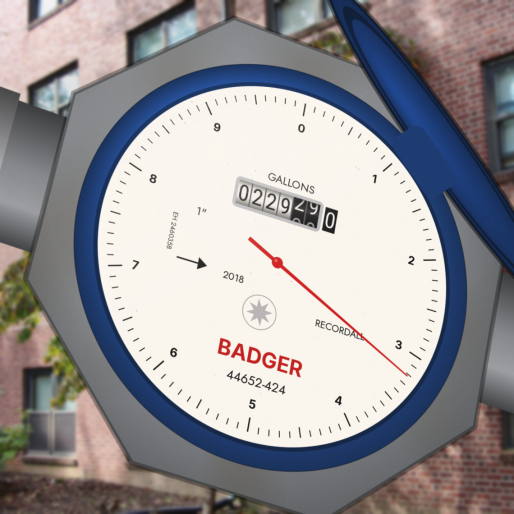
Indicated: 229293.2
